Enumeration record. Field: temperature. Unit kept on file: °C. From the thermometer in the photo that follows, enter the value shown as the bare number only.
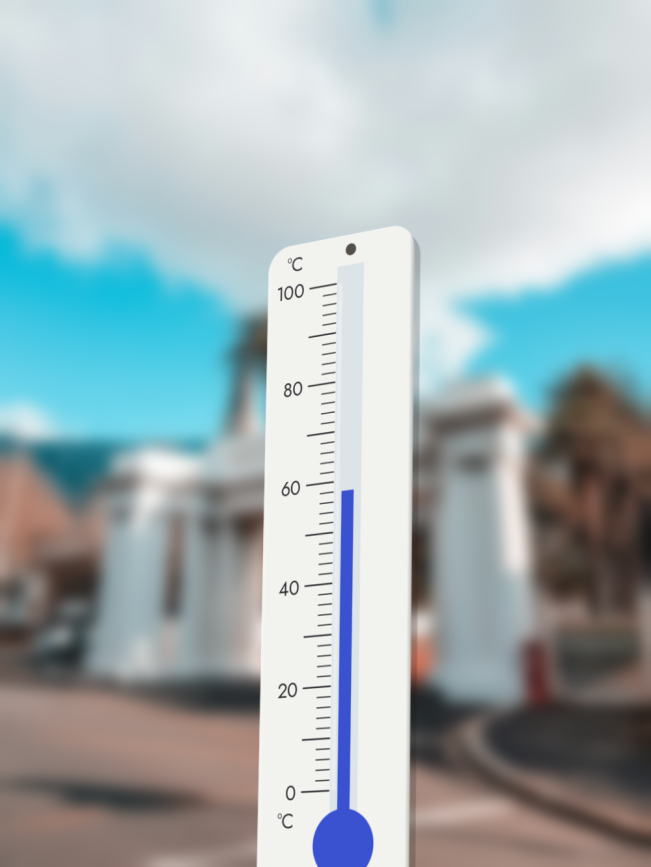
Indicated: 58
